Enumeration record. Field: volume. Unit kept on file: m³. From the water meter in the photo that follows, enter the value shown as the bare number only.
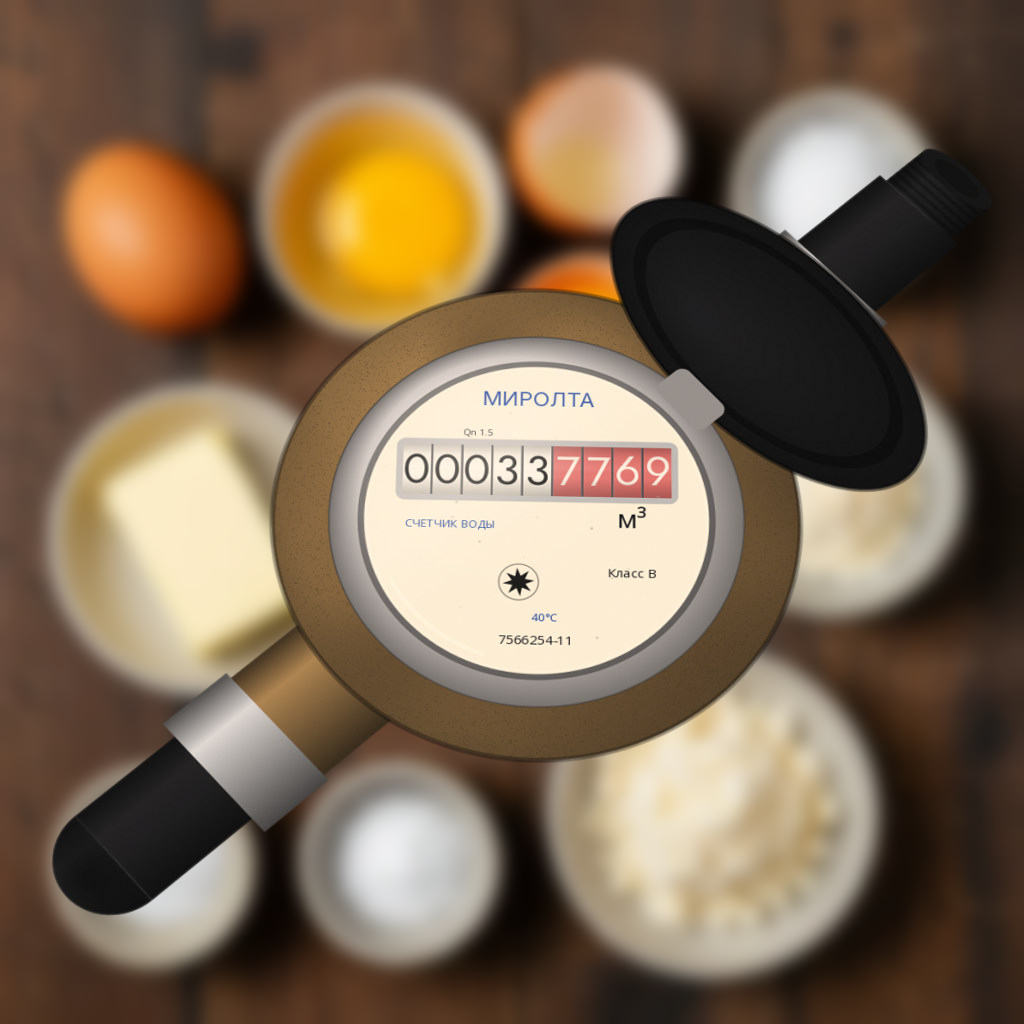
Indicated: 33.7769
